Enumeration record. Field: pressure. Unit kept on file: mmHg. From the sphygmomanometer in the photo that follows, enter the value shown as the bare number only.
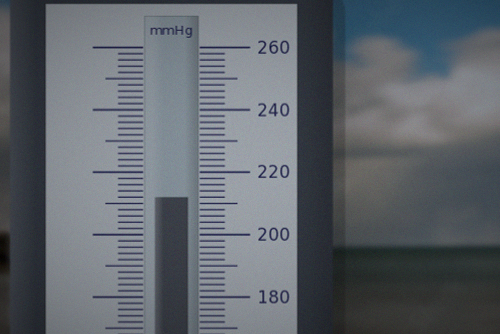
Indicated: 212
